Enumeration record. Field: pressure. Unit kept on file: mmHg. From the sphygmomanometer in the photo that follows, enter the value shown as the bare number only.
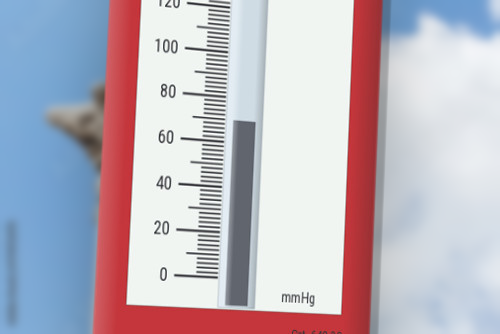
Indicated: 70
